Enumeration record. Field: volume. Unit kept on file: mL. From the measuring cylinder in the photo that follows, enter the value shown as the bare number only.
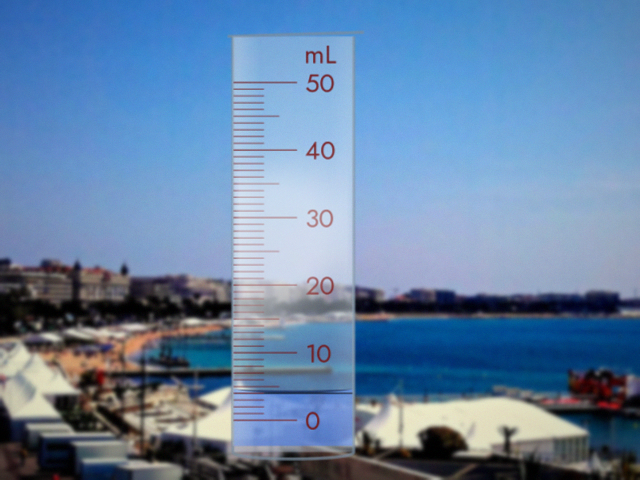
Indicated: 4
